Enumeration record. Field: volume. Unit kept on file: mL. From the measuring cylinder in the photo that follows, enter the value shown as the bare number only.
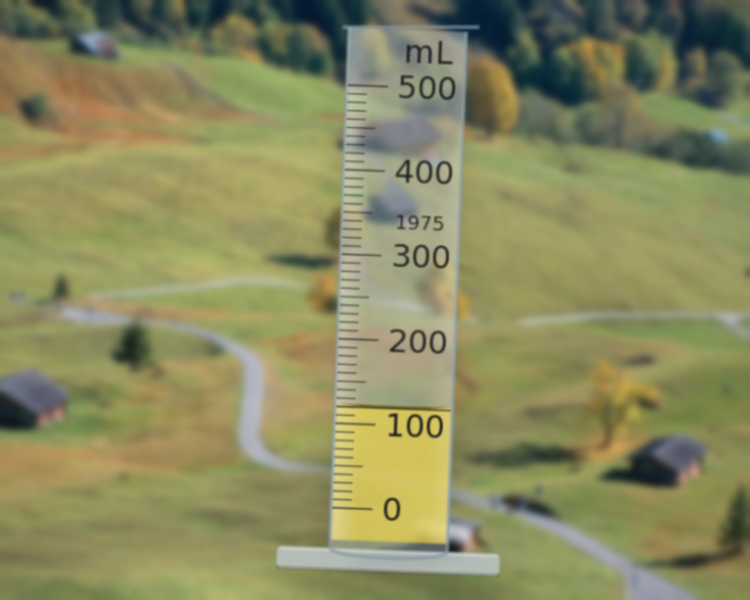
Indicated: 120
